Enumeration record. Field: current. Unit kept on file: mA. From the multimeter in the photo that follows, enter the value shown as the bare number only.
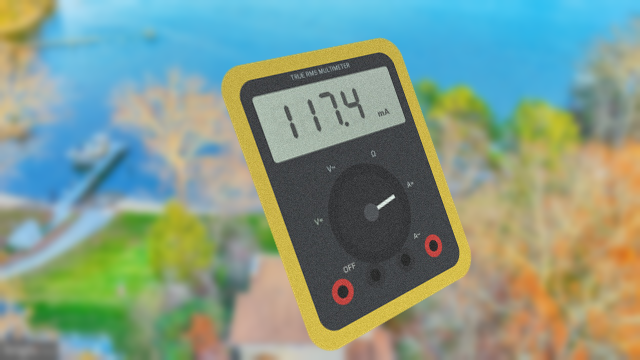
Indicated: 117.4
